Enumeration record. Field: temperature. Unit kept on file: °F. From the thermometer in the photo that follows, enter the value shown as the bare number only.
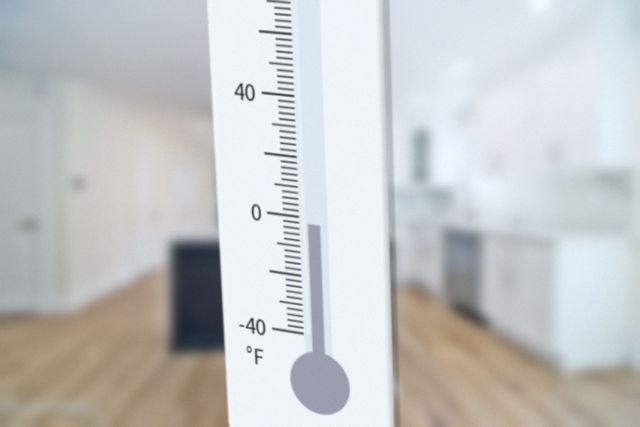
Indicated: -2
